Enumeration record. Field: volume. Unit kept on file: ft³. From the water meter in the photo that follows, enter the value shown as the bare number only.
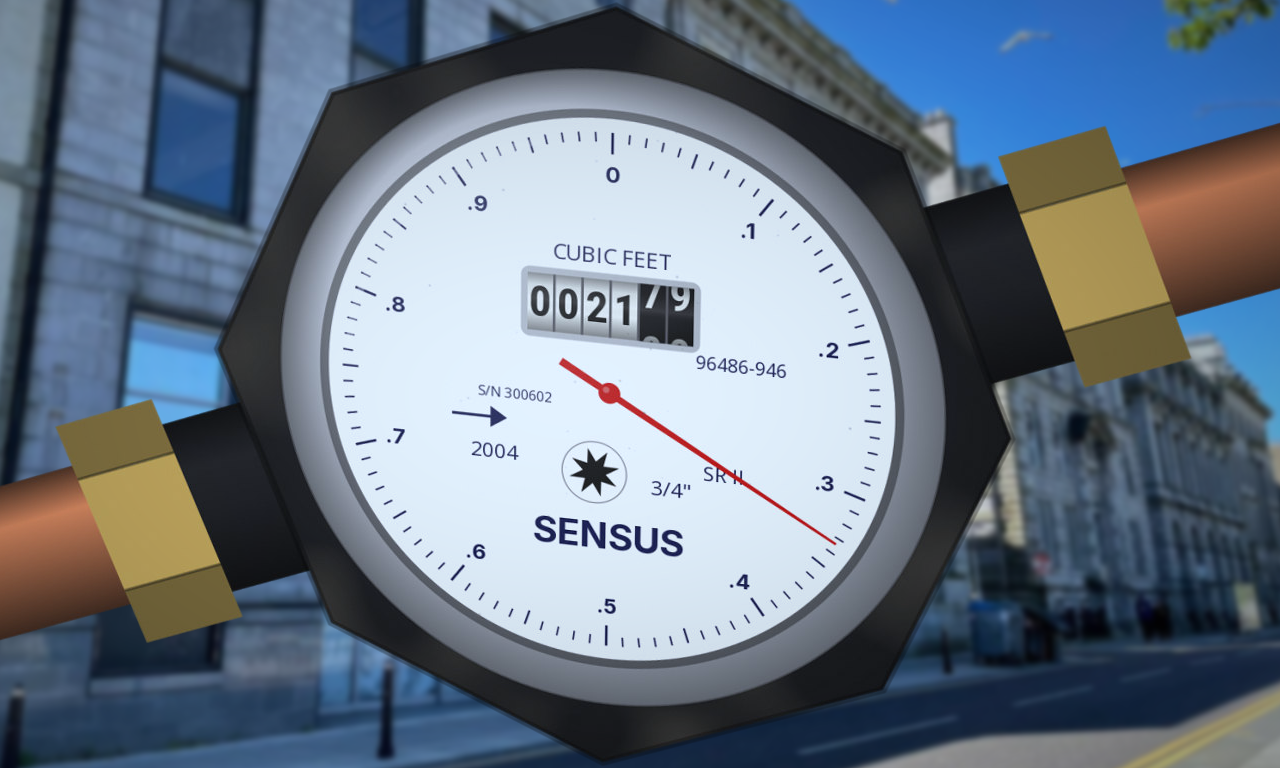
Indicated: 2179.33
